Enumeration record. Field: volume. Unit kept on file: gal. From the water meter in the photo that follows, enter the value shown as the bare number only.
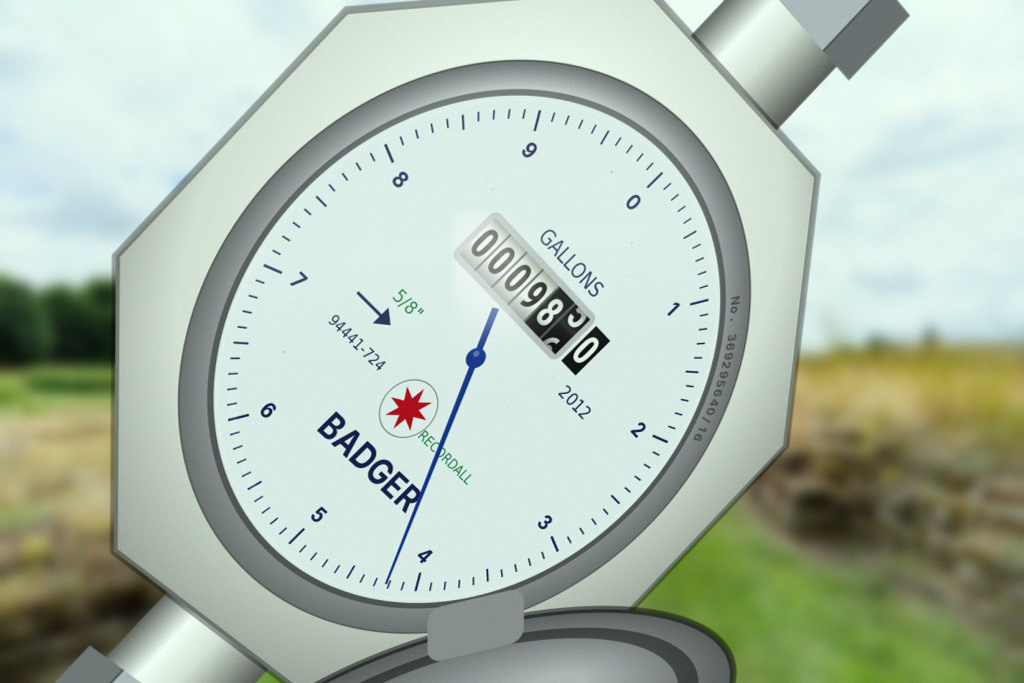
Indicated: 9854.2
